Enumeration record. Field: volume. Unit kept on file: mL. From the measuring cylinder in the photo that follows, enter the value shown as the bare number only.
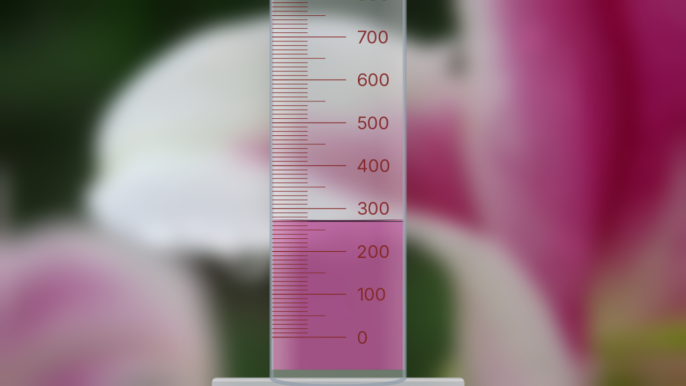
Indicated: 270
